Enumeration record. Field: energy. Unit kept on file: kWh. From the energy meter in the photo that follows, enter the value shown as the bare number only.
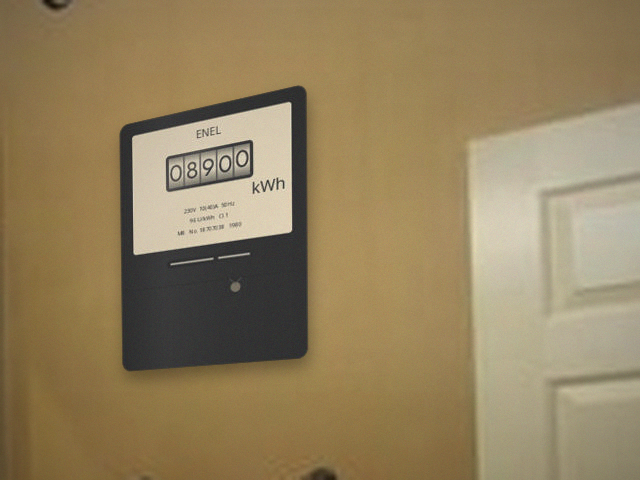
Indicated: 8900
